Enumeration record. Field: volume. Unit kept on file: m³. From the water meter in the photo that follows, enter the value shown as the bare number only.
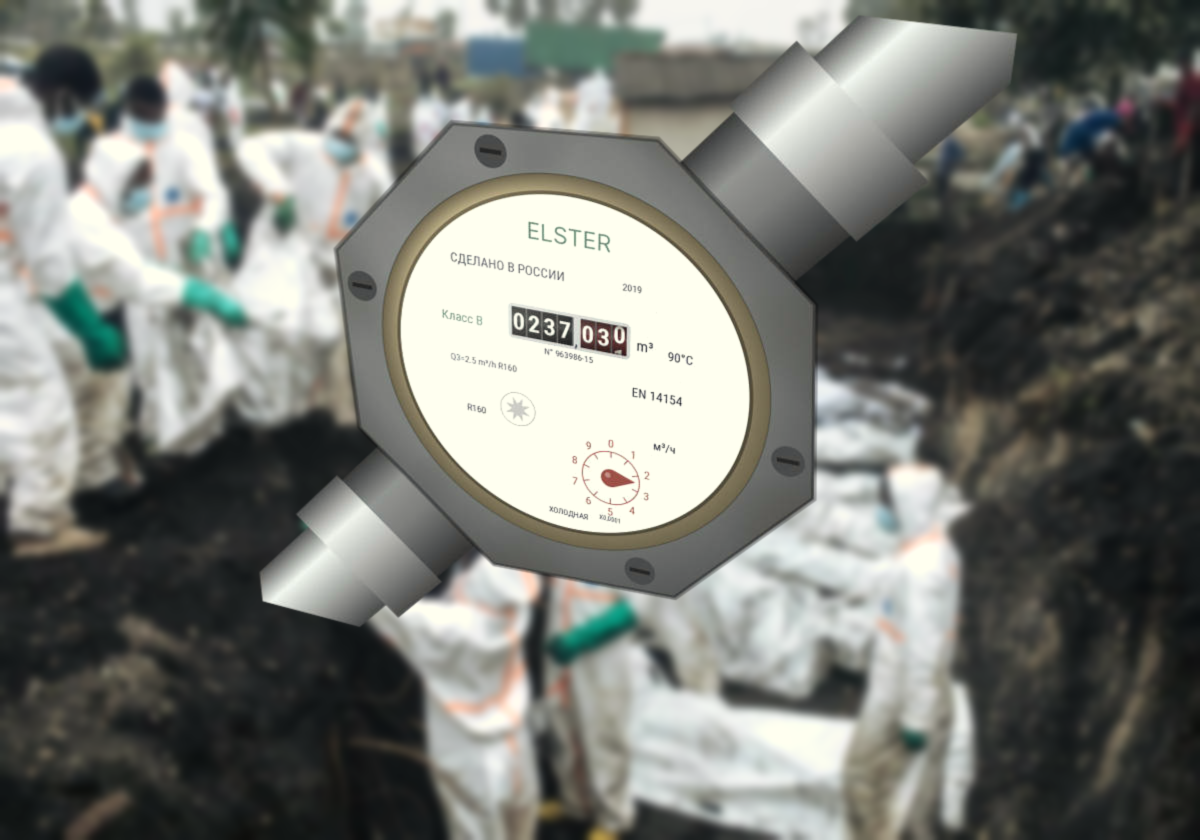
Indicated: 237.0302
